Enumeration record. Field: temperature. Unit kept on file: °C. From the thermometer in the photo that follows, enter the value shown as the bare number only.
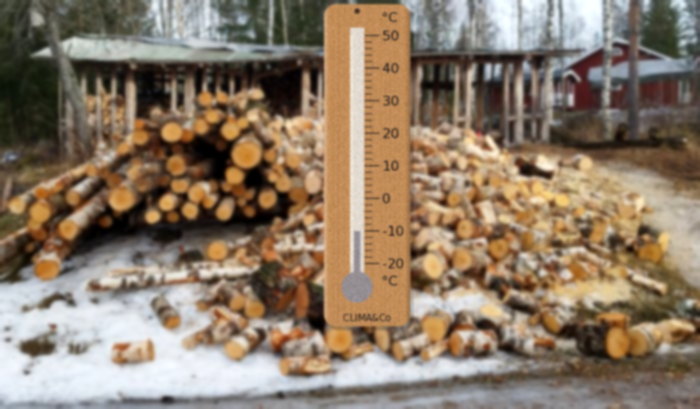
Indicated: -10
